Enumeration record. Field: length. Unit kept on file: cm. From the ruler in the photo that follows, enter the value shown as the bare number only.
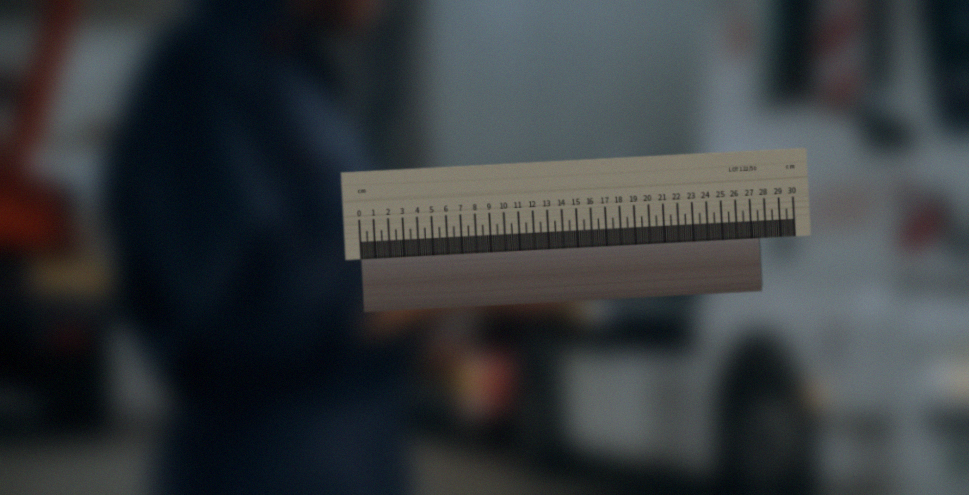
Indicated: 27.5
